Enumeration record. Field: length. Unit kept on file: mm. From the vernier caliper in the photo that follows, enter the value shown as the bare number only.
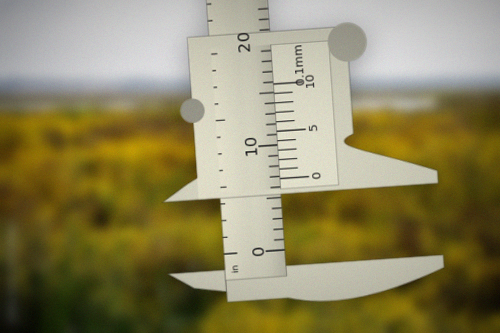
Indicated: 6.8
